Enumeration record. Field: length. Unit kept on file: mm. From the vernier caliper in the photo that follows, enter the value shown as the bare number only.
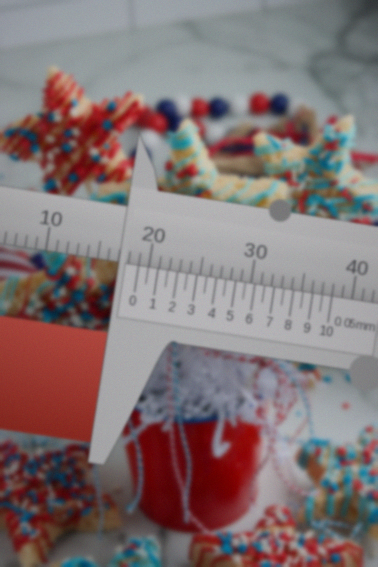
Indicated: 19.0
